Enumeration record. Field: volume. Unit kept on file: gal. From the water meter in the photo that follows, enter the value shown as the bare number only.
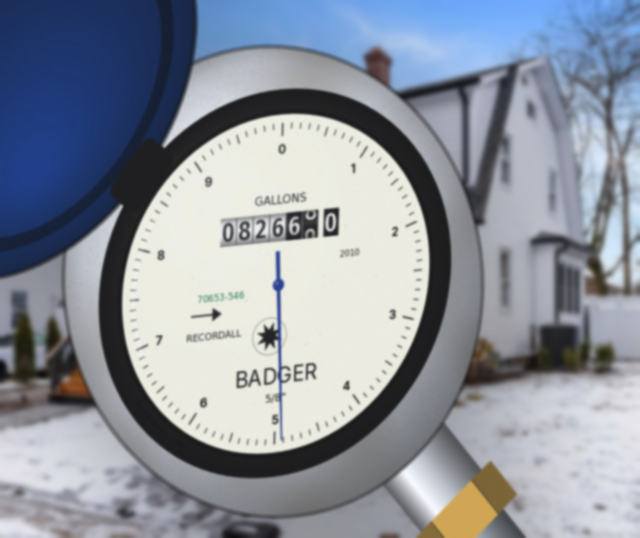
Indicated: 826684.9
